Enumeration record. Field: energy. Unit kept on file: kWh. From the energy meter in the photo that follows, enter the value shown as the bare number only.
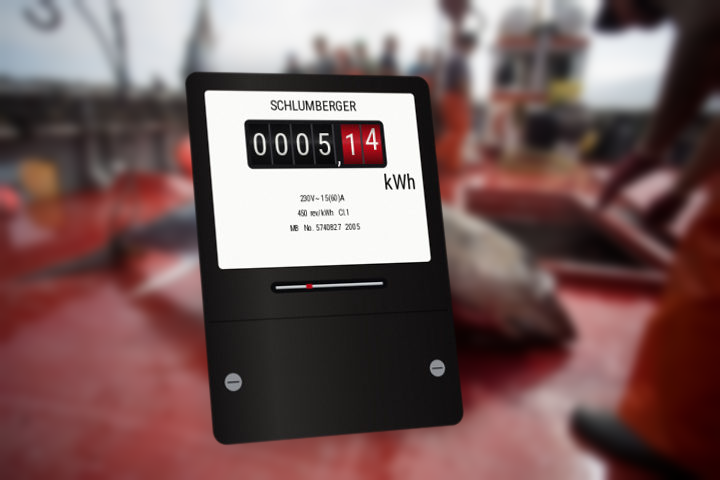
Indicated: 5.14
